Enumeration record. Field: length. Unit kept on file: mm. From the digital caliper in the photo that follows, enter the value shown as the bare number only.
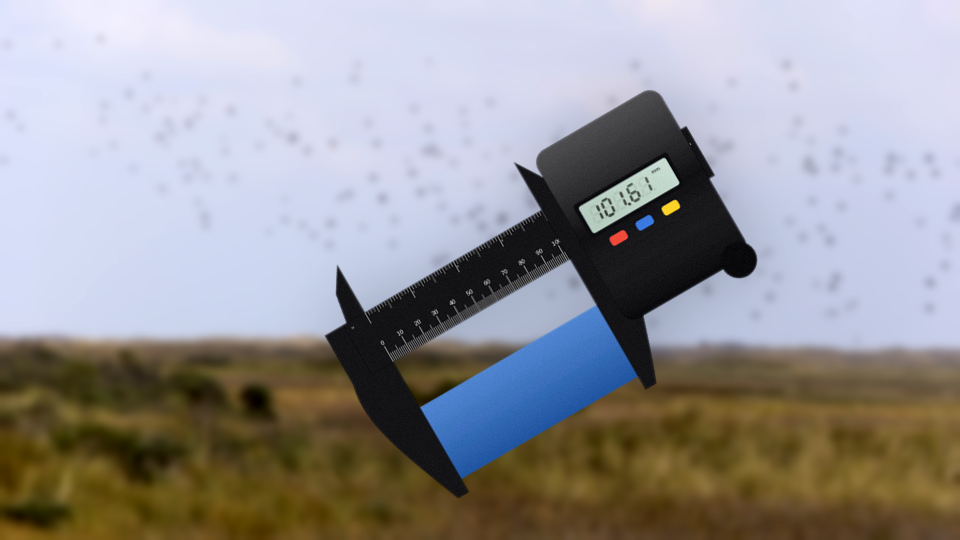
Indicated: 101.61
